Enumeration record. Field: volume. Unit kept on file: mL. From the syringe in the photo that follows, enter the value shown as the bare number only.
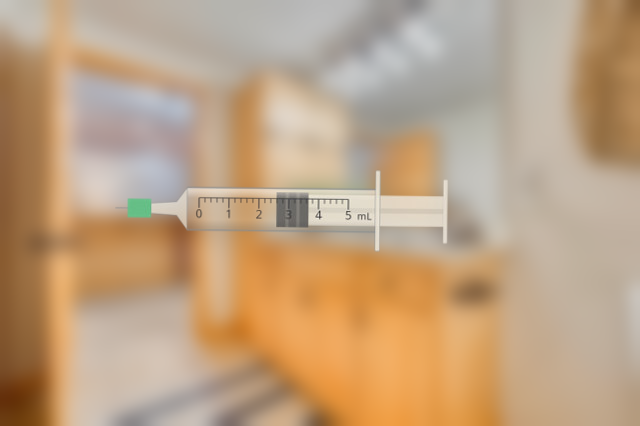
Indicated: 2.6
